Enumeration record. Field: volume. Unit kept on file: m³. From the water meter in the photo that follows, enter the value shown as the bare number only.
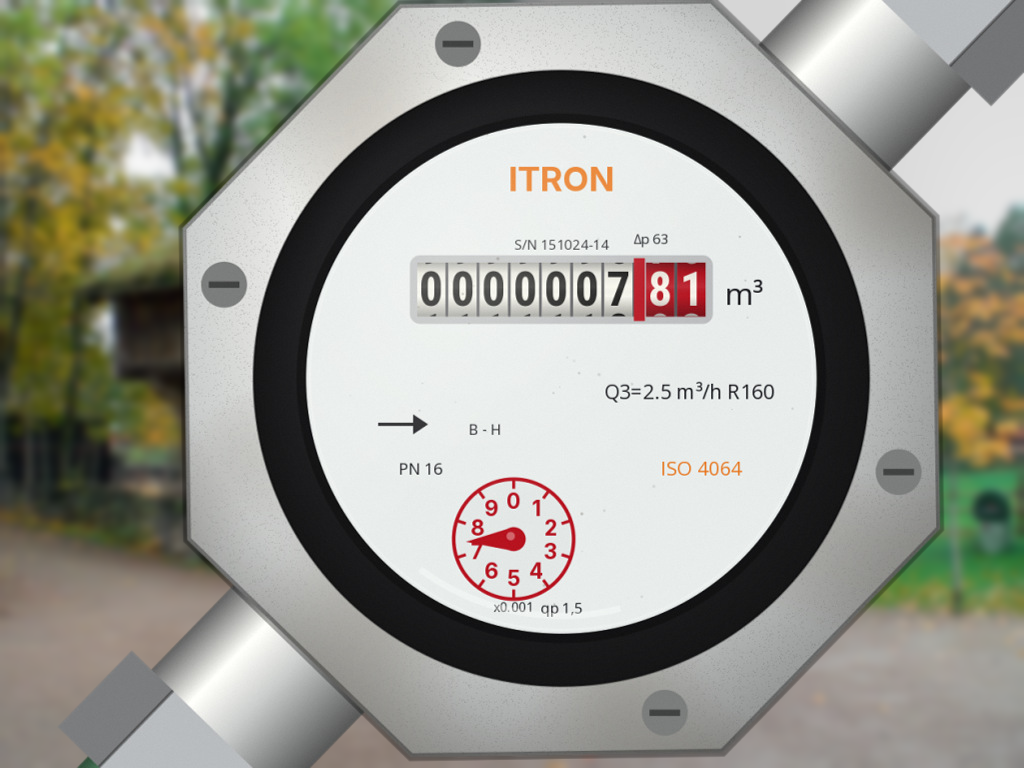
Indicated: 7.817
